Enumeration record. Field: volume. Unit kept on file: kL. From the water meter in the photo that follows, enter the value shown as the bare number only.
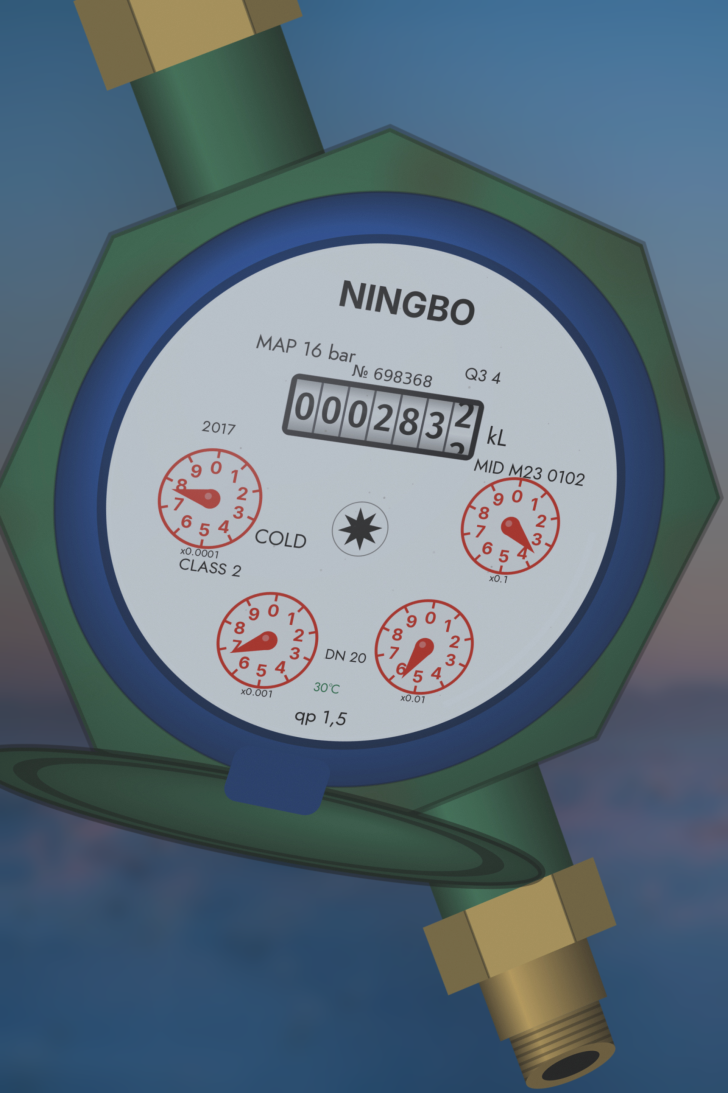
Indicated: 2832.3567
